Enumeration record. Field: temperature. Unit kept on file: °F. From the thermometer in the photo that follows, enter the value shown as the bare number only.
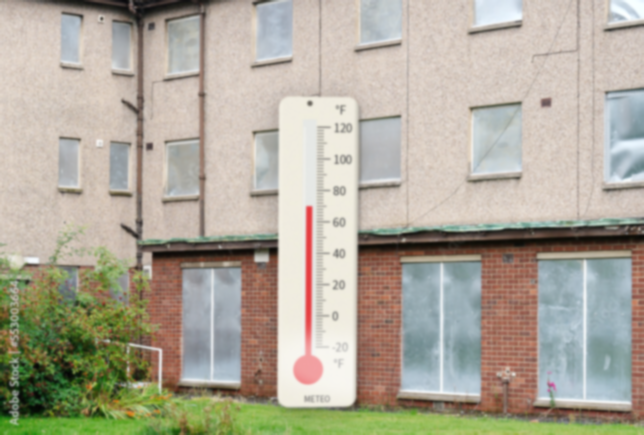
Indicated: 70
